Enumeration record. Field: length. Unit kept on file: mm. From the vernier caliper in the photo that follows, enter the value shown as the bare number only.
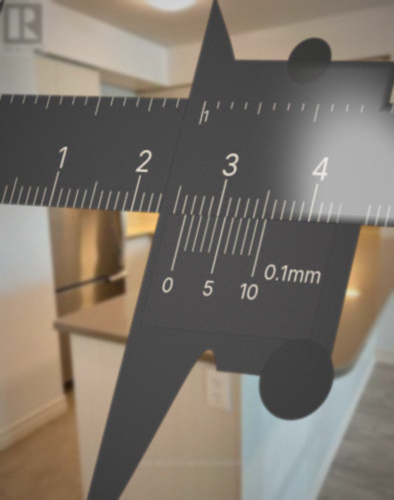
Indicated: 26.4
